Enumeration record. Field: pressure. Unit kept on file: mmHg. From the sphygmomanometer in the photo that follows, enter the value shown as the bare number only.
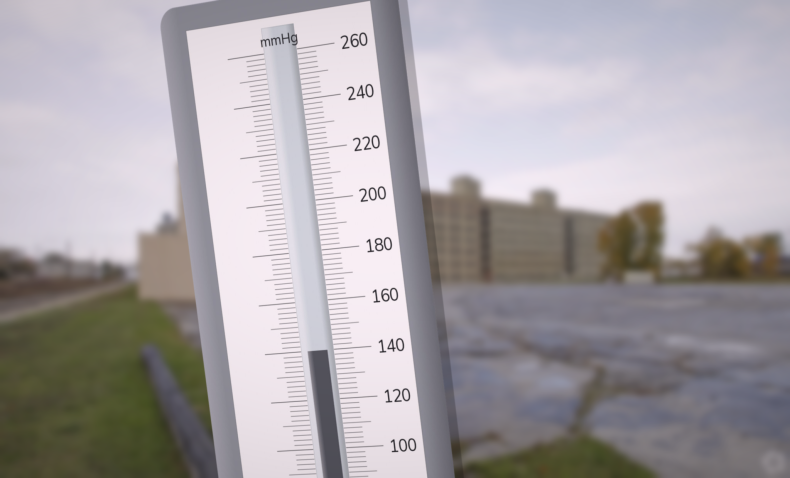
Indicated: 140
